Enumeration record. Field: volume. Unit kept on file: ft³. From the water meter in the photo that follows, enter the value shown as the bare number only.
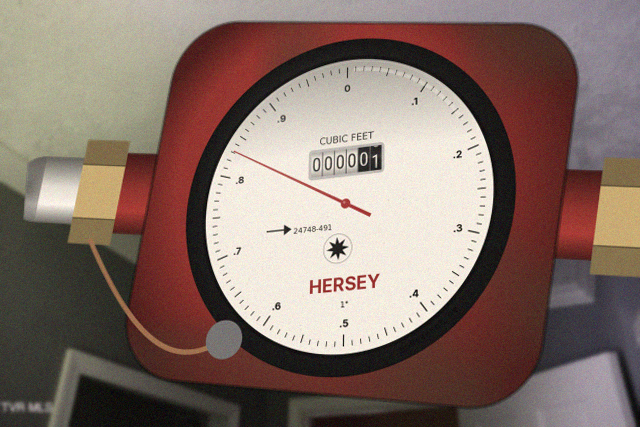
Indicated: 0.83
